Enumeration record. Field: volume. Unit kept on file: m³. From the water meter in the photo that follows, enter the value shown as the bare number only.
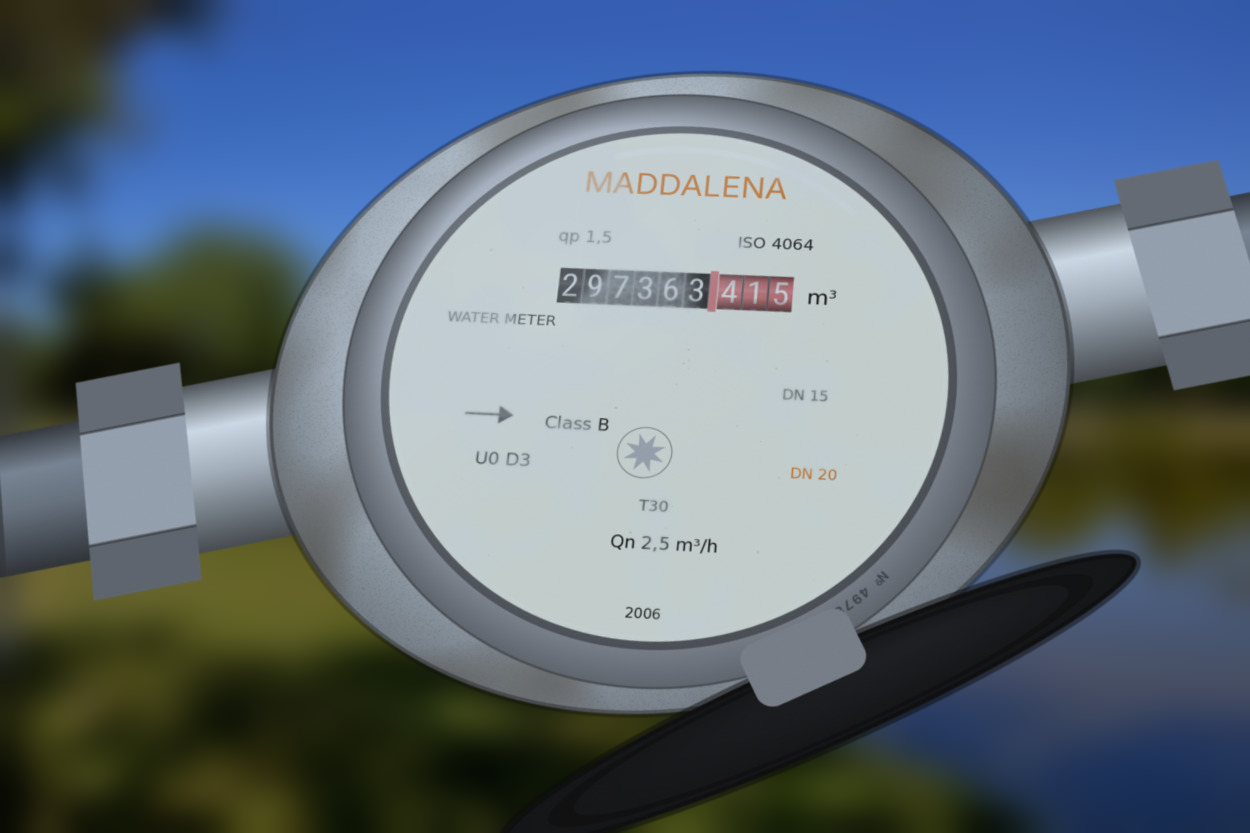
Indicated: 297363.415
